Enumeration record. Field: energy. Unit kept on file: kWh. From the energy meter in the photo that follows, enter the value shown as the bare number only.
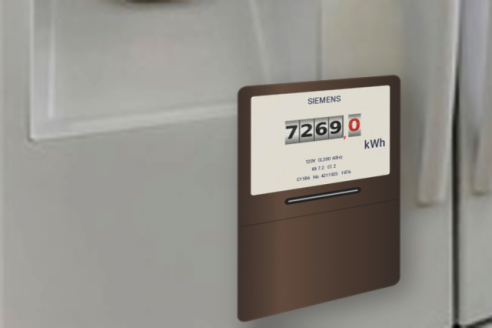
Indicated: 7269.0
